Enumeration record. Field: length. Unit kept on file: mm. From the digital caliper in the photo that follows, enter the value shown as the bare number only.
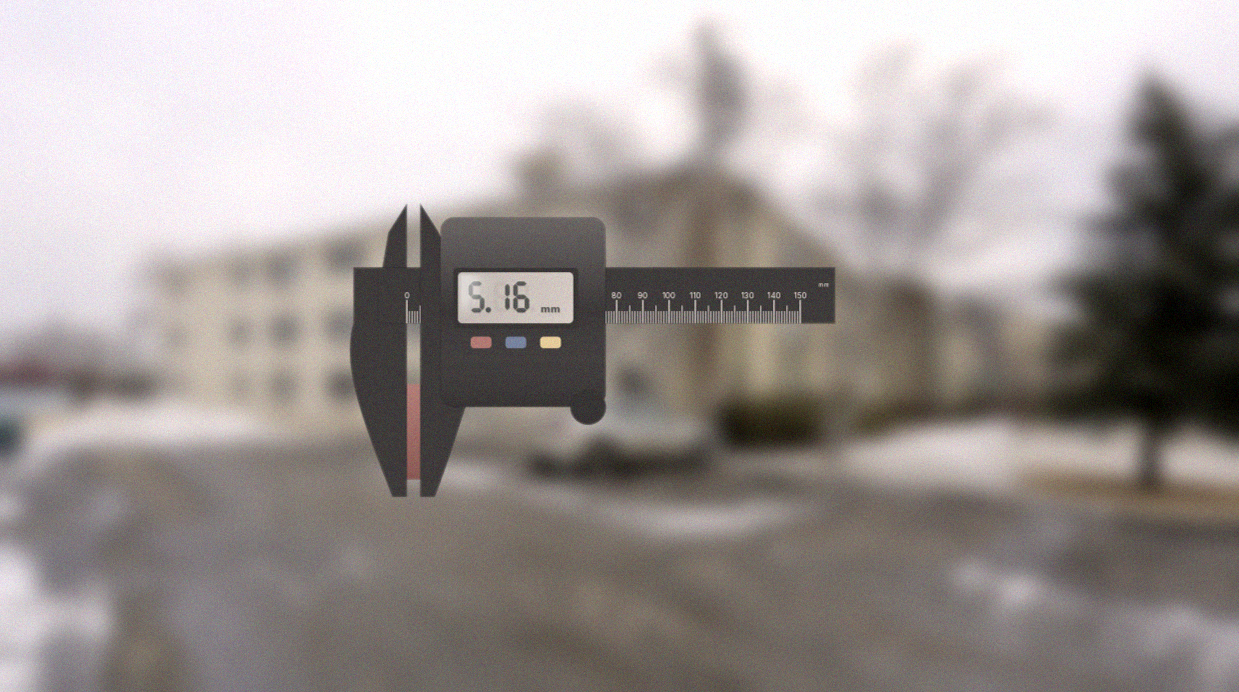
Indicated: 5.16
